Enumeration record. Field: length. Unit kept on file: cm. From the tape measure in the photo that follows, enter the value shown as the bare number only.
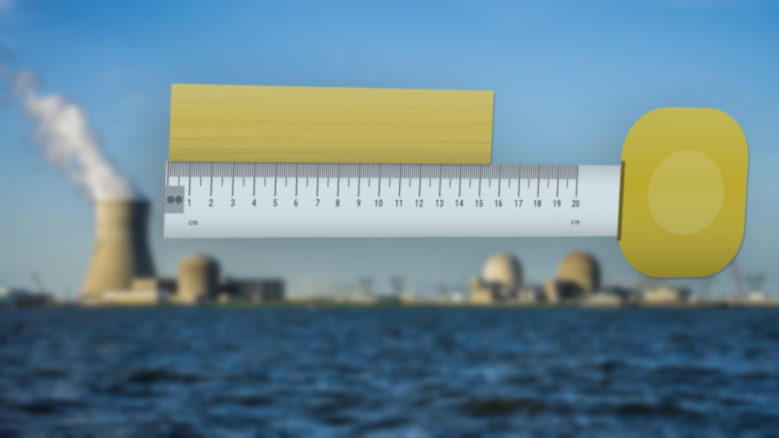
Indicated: 15.5
